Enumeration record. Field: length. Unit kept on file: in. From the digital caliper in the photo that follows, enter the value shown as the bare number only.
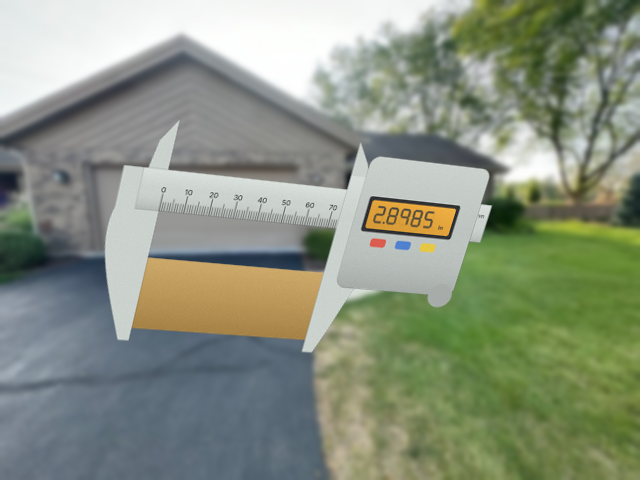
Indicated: 2.8985
